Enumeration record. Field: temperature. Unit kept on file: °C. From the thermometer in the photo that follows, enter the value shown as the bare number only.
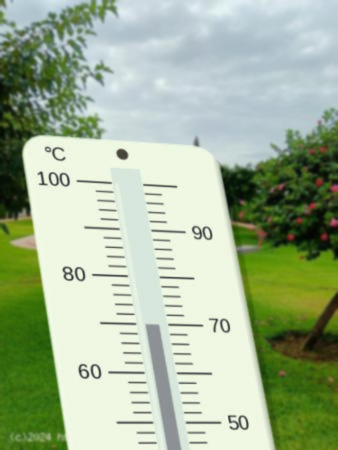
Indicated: 70
